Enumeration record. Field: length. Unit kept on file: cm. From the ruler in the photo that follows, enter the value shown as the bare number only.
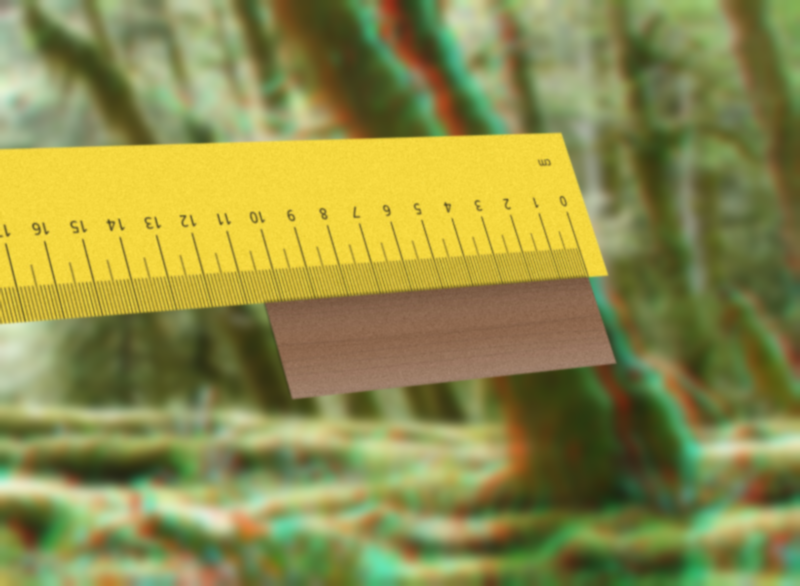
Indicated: 10.5
